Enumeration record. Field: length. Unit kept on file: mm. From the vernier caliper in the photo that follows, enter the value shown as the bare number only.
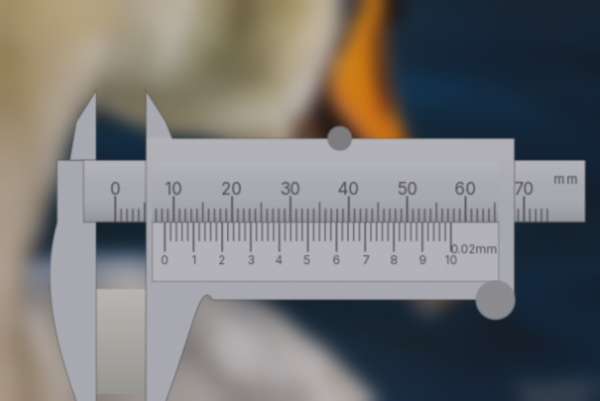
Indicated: 8.5
